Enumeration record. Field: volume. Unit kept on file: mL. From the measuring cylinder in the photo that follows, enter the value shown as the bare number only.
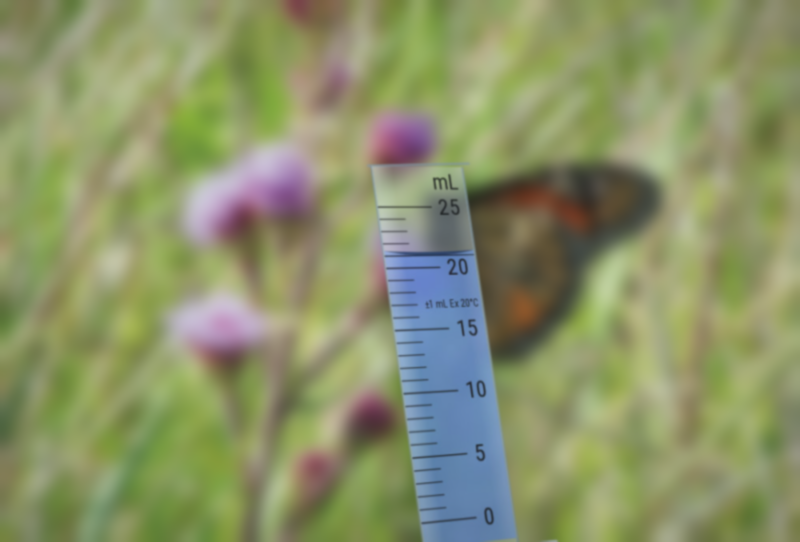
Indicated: 21
